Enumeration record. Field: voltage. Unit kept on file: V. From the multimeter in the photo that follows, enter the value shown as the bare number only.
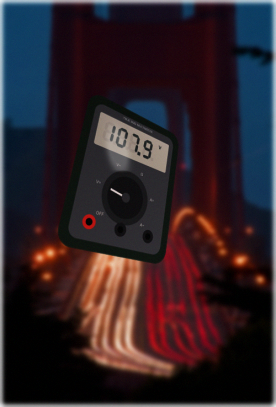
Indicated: 107.9
